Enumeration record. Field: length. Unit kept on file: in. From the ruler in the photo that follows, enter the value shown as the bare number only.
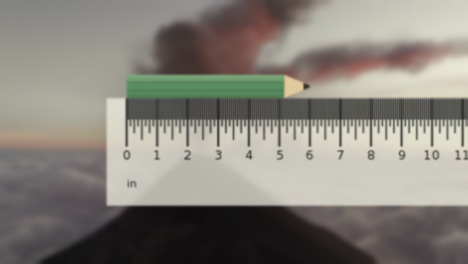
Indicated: 6
